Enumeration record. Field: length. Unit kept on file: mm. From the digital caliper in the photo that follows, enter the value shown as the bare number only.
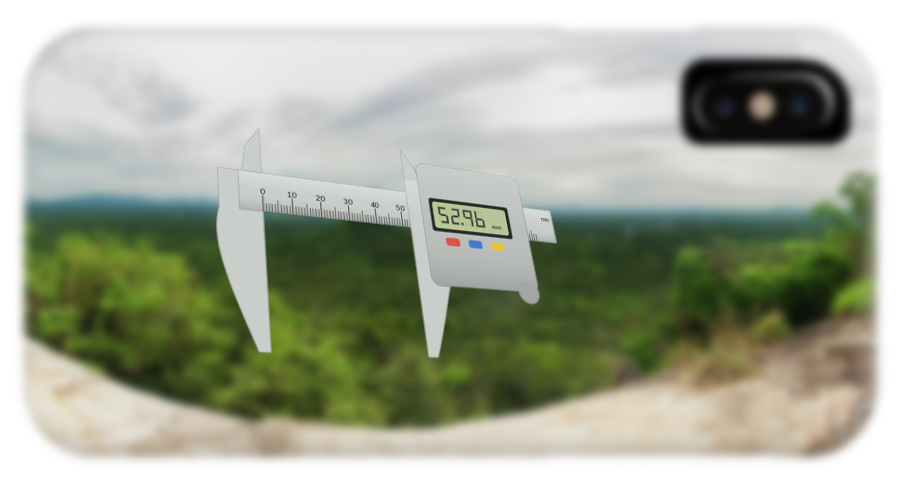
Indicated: 52.96
